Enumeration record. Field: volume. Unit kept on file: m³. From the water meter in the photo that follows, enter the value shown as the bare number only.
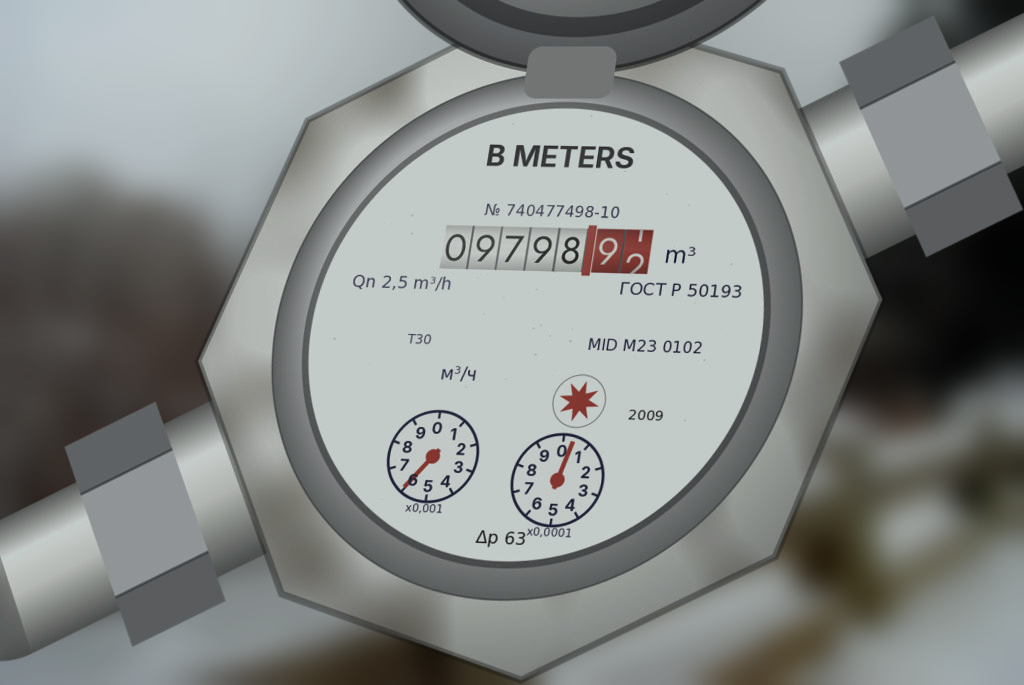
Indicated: 9798.9160
